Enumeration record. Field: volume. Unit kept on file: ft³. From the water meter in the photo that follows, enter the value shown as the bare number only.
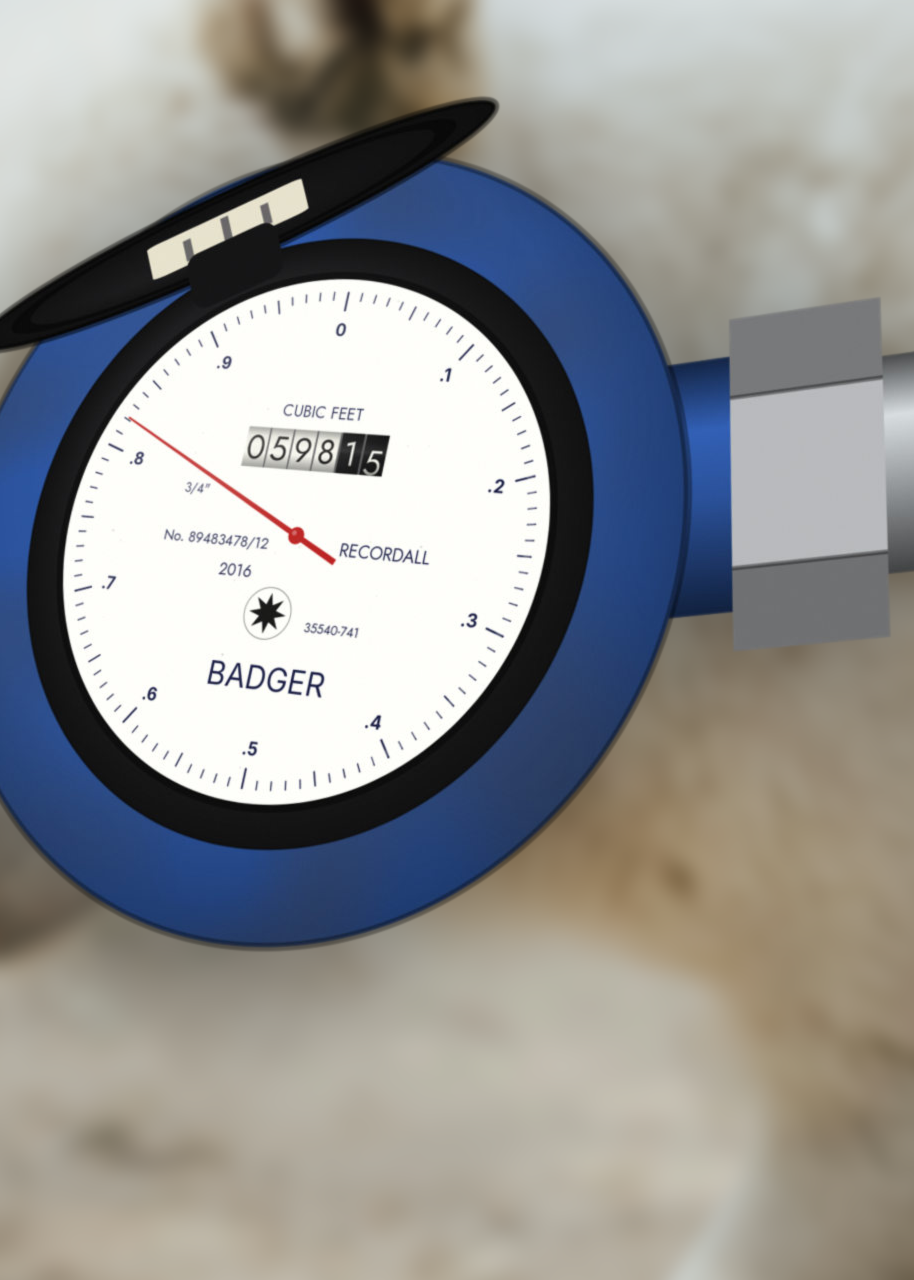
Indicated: 59814.82
